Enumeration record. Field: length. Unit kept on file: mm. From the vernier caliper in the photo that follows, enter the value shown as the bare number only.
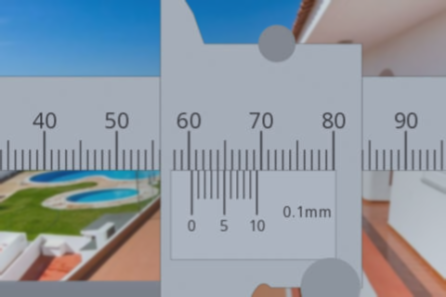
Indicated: 60.4
